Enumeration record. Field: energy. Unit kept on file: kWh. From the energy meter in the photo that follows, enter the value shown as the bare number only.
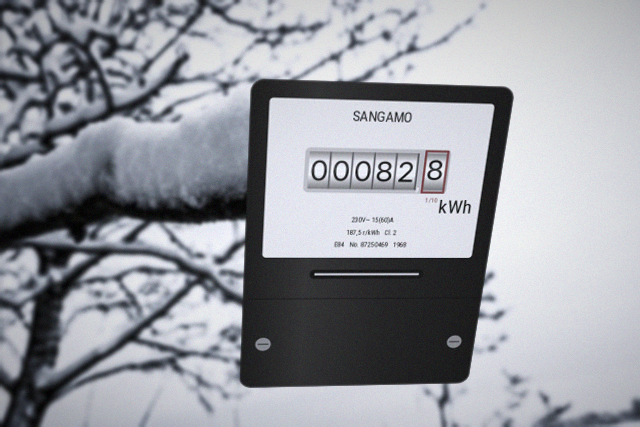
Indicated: 82.8
